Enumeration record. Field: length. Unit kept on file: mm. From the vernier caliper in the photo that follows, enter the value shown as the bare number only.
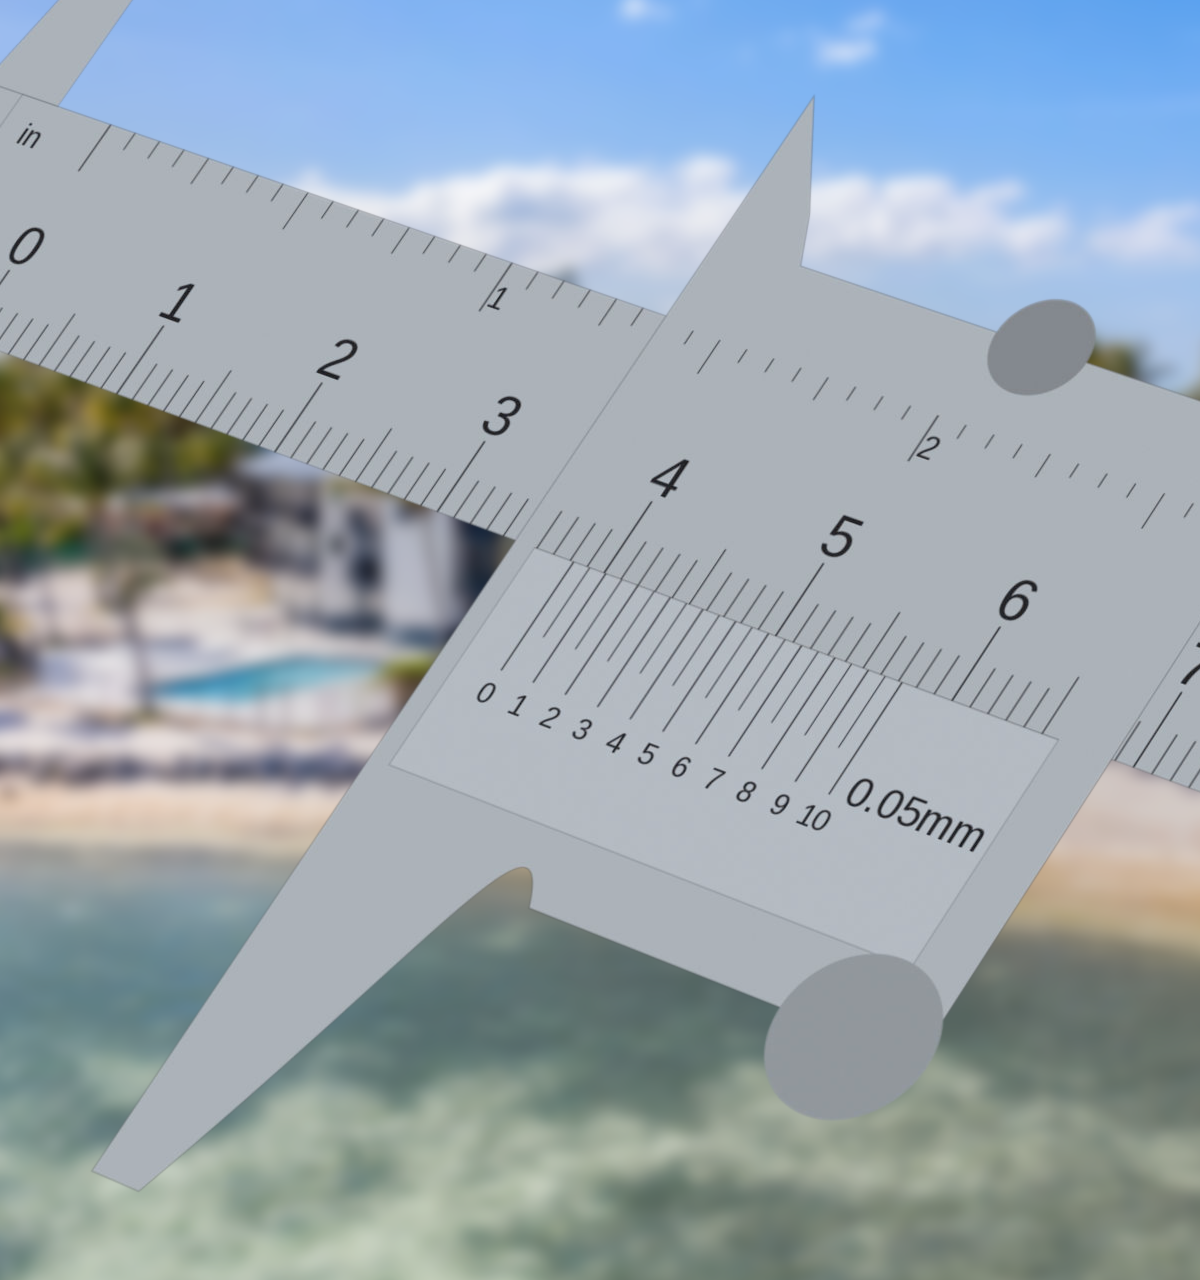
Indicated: 38.2
